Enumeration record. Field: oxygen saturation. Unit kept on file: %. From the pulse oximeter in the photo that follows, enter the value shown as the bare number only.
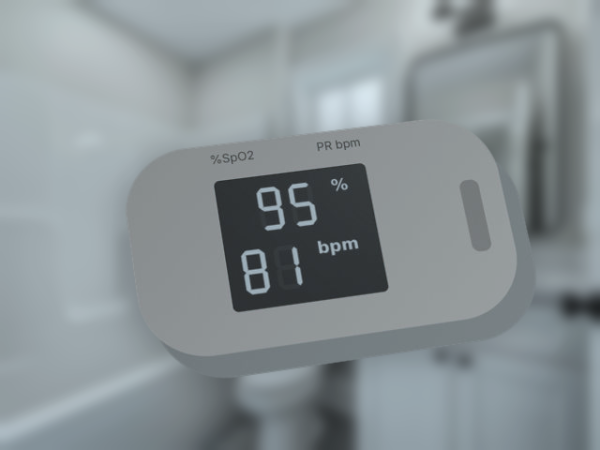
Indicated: 95
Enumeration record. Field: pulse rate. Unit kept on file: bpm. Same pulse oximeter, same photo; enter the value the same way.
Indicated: 81
